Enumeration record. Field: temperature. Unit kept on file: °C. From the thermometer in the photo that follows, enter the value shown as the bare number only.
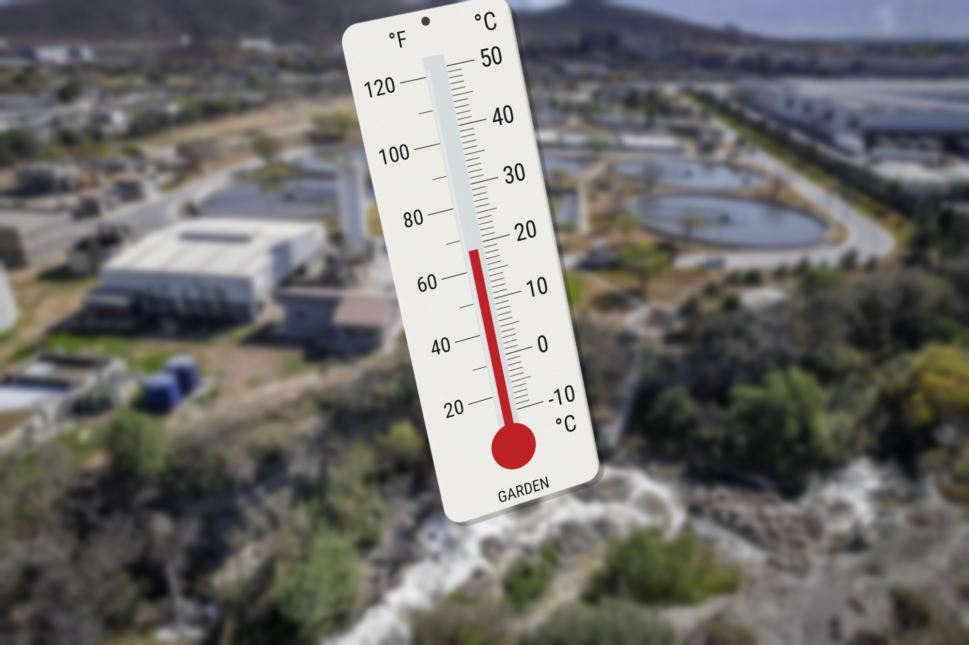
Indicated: 19
